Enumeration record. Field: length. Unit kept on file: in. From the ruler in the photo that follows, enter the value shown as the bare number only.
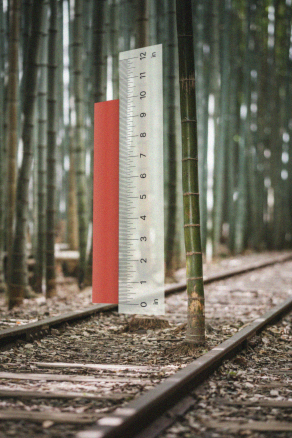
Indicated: 10
